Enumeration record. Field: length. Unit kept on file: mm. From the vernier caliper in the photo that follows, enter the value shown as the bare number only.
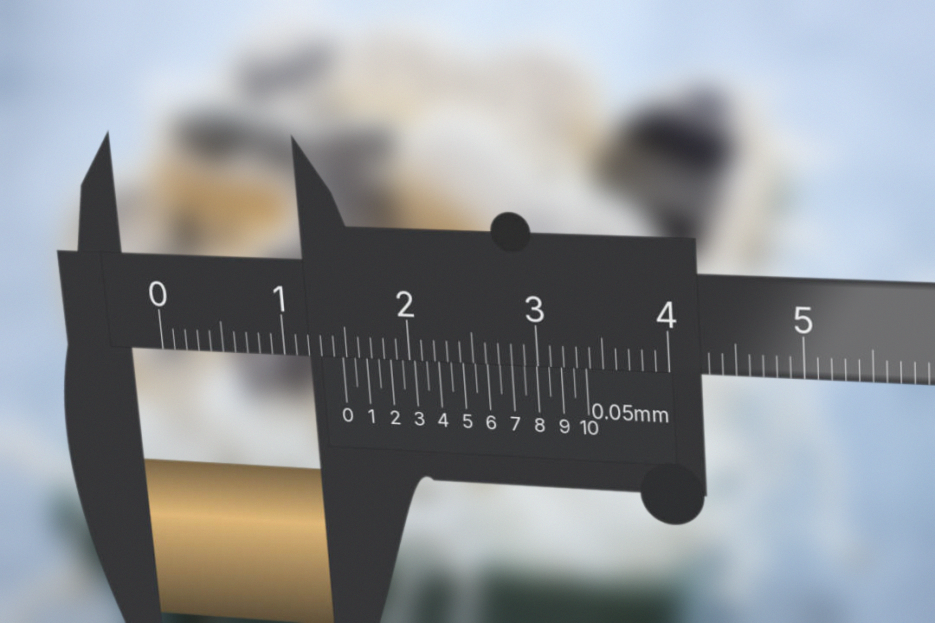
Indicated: 14.7
